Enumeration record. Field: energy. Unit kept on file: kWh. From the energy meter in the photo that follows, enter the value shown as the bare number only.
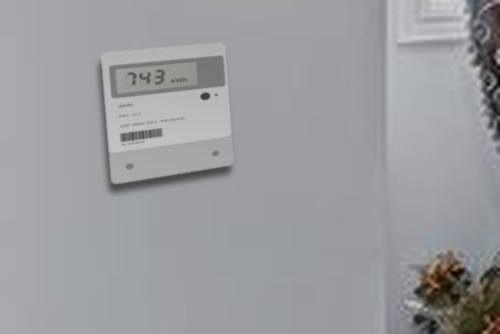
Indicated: 743
